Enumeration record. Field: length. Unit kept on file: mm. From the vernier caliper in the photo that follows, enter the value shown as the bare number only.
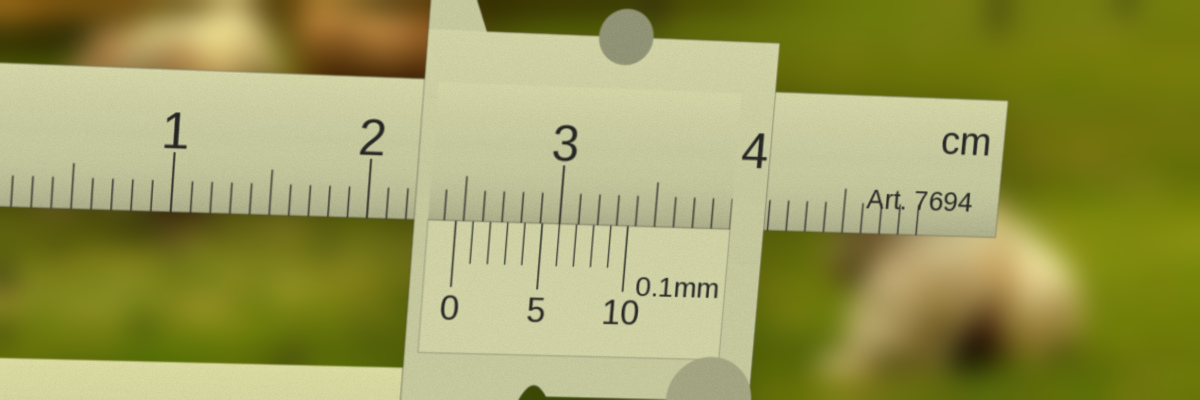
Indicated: 24.6
